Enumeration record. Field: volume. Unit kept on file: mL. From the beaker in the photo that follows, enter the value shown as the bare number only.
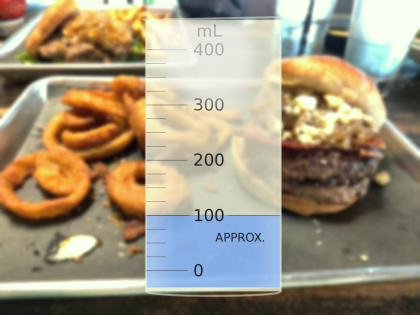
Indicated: 100
